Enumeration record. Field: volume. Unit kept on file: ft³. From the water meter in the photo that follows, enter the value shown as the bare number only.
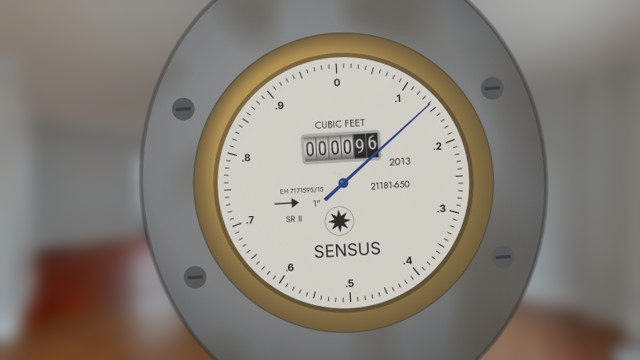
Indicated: 96.14
